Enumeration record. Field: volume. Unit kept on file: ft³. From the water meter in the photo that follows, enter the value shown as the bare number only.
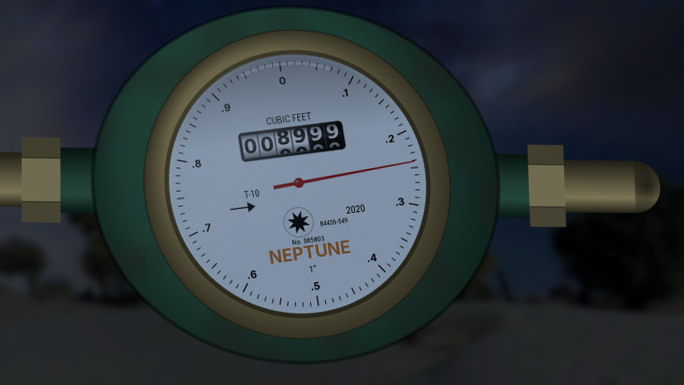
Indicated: 8999.24
